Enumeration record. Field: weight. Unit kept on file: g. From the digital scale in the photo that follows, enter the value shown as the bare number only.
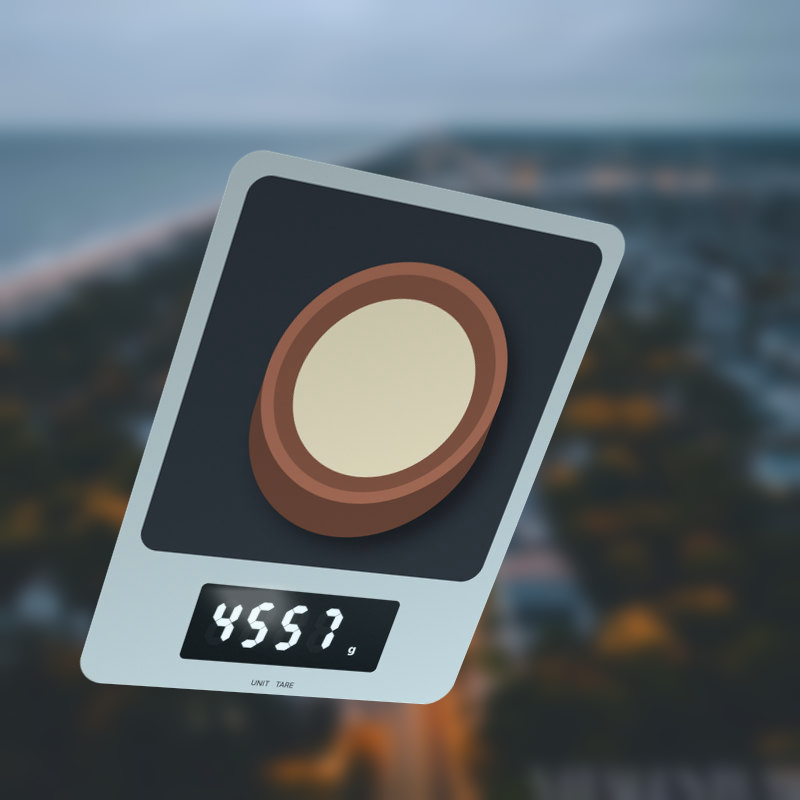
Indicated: 4557
